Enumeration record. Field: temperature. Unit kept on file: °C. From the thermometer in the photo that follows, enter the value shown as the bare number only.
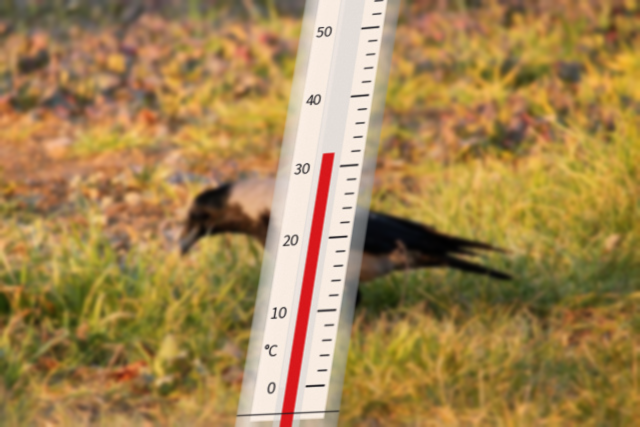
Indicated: 32
